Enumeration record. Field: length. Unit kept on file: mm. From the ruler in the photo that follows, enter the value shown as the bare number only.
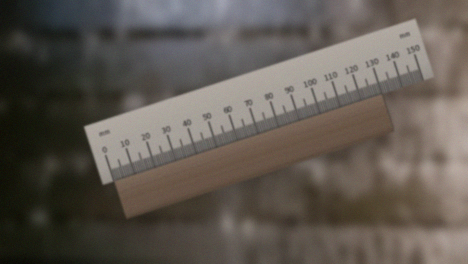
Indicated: 130
